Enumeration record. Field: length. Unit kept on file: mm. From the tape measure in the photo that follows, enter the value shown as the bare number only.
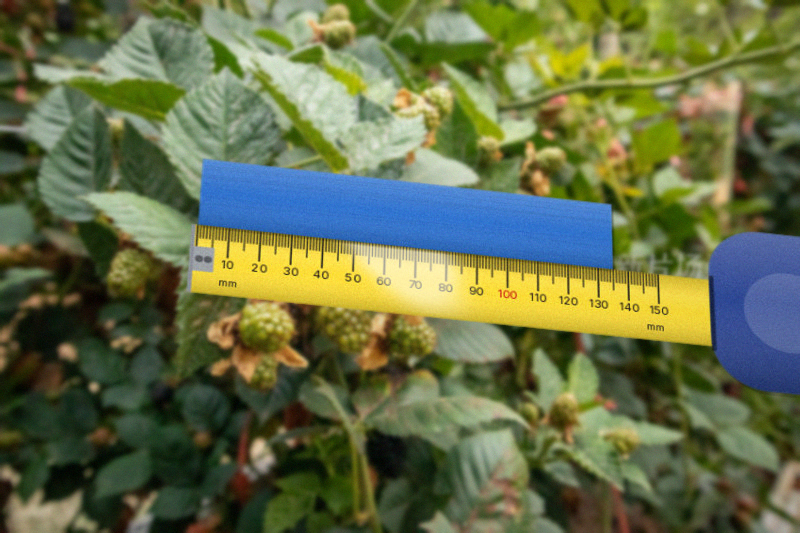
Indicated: 135
